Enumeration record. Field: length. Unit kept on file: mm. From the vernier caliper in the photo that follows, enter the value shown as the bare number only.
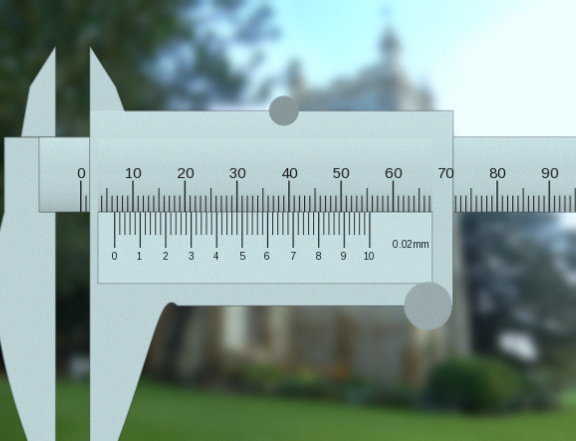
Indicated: 6.5
